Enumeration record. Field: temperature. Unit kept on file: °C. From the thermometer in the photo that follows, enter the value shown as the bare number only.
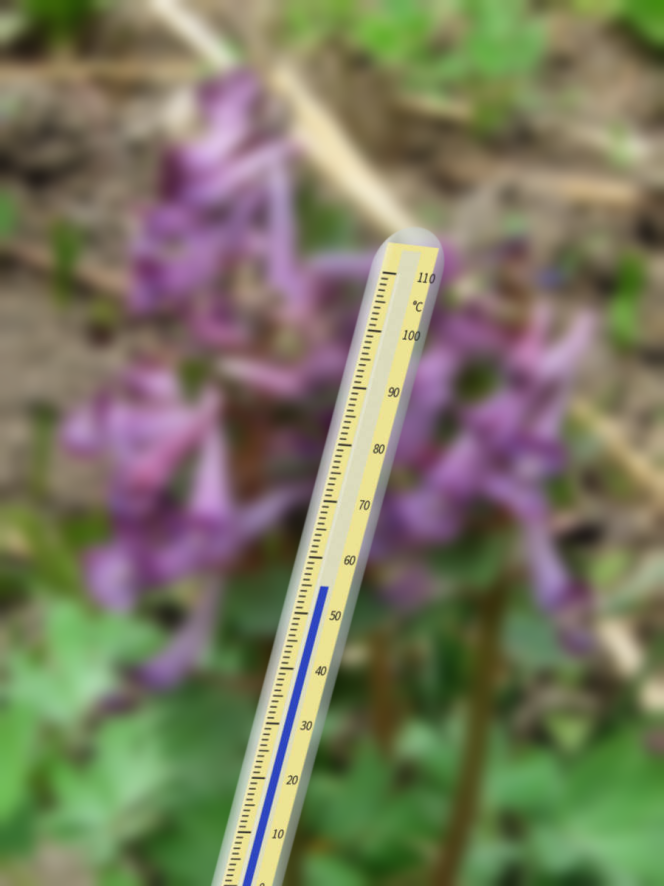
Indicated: 55
